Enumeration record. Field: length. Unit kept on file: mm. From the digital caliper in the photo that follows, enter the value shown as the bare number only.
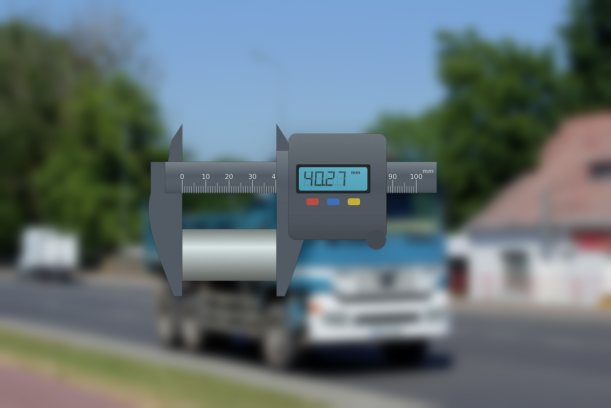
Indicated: 40.27
